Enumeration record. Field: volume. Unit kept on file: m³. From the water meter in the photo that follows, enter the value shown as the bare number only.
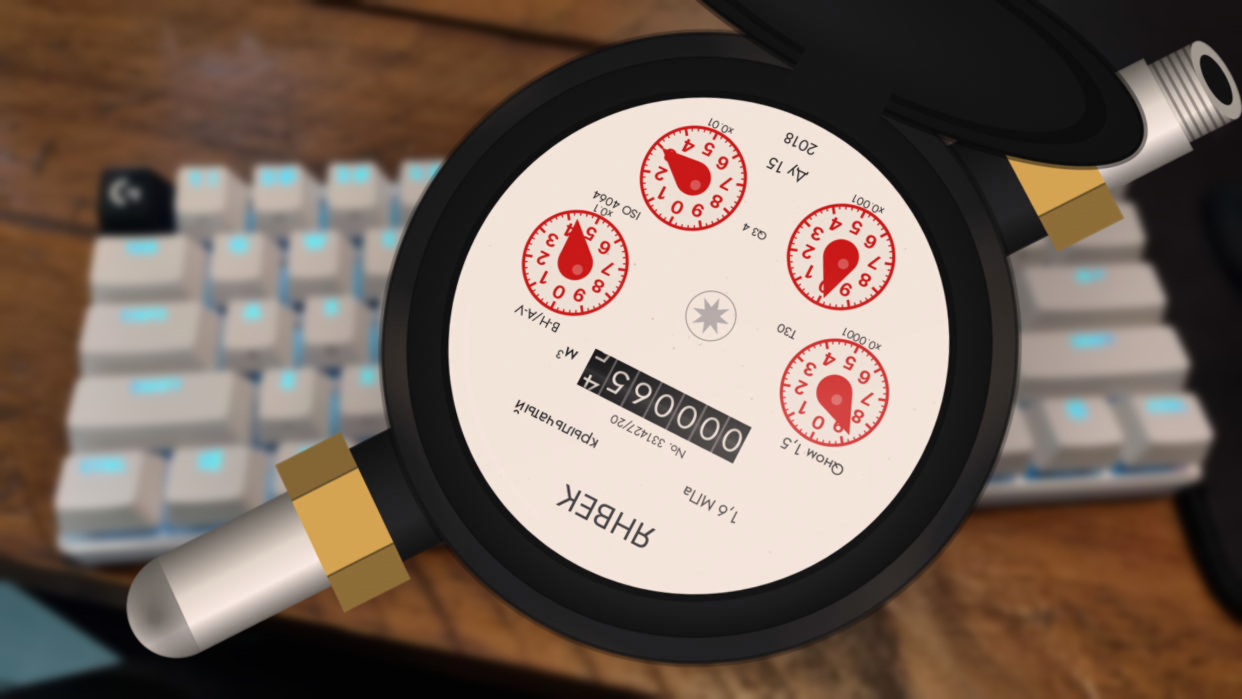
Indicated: 654.4298
